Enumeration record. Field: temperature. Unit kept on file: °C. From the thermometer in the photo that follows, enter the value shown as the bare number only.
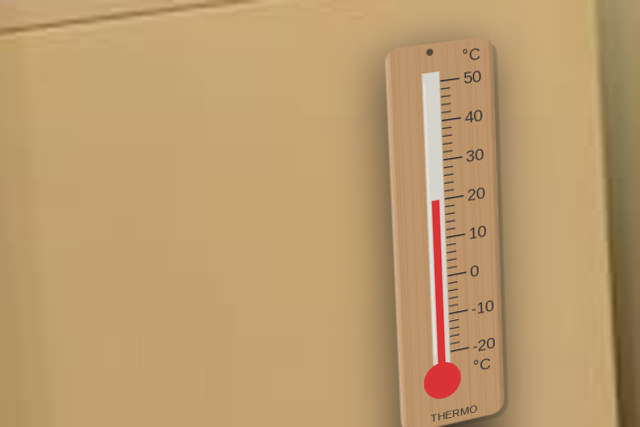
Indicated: 20
